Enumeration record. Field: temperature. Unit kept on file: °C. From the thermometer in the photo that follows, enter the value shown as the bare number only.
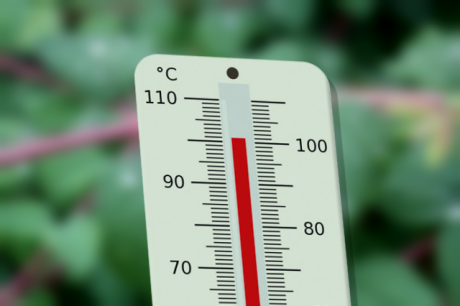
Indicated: 101
